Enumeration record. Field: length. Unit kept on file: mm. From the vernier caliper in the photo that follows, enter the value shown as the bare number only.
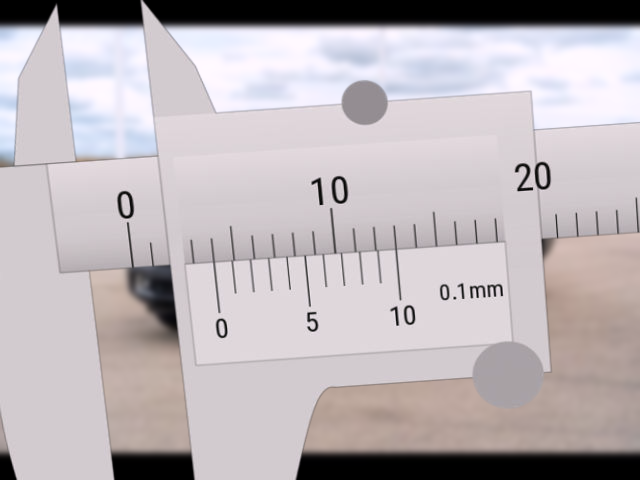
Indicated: 4.0
